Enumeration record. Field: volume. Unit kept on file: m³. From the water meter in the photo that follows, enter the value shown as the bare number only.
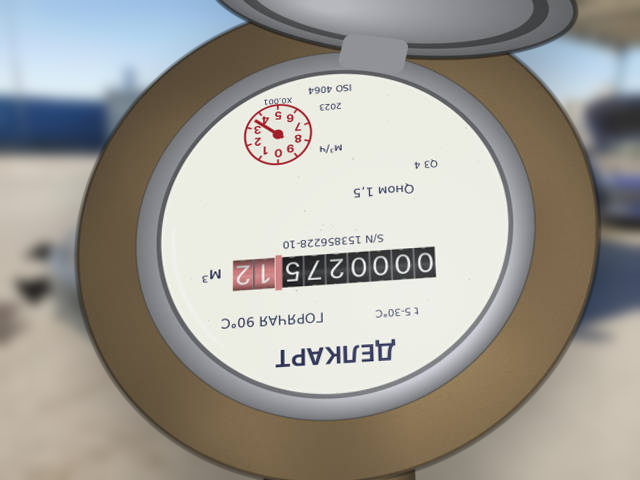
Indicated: 275.123
